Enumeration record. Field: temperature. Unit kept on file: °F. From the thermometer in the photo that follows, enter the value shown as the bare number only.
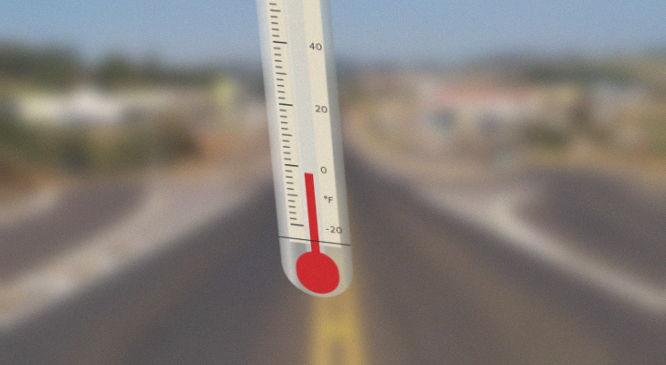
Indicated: -2
